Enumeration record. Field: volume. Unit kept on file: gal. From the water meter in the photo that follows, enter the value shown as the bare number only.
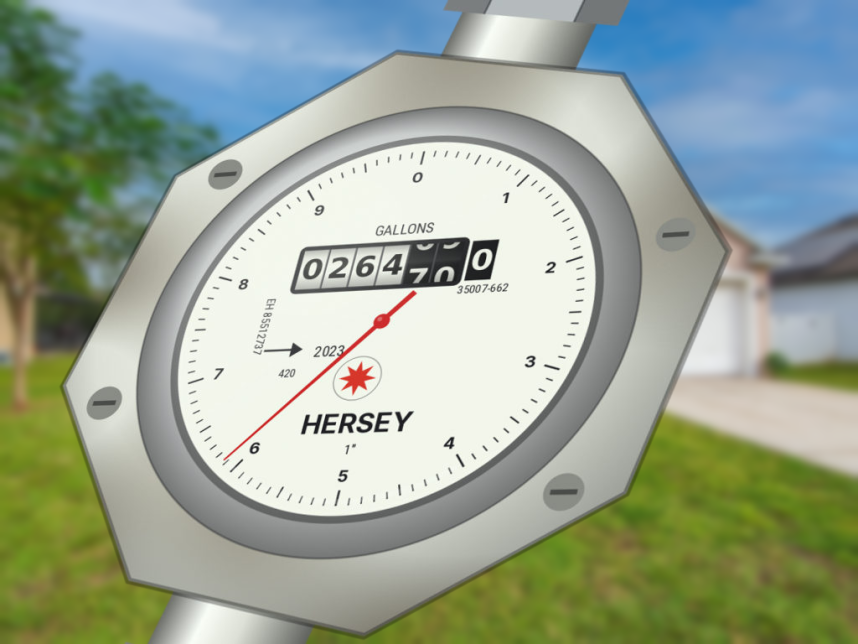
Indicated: 264696.1
